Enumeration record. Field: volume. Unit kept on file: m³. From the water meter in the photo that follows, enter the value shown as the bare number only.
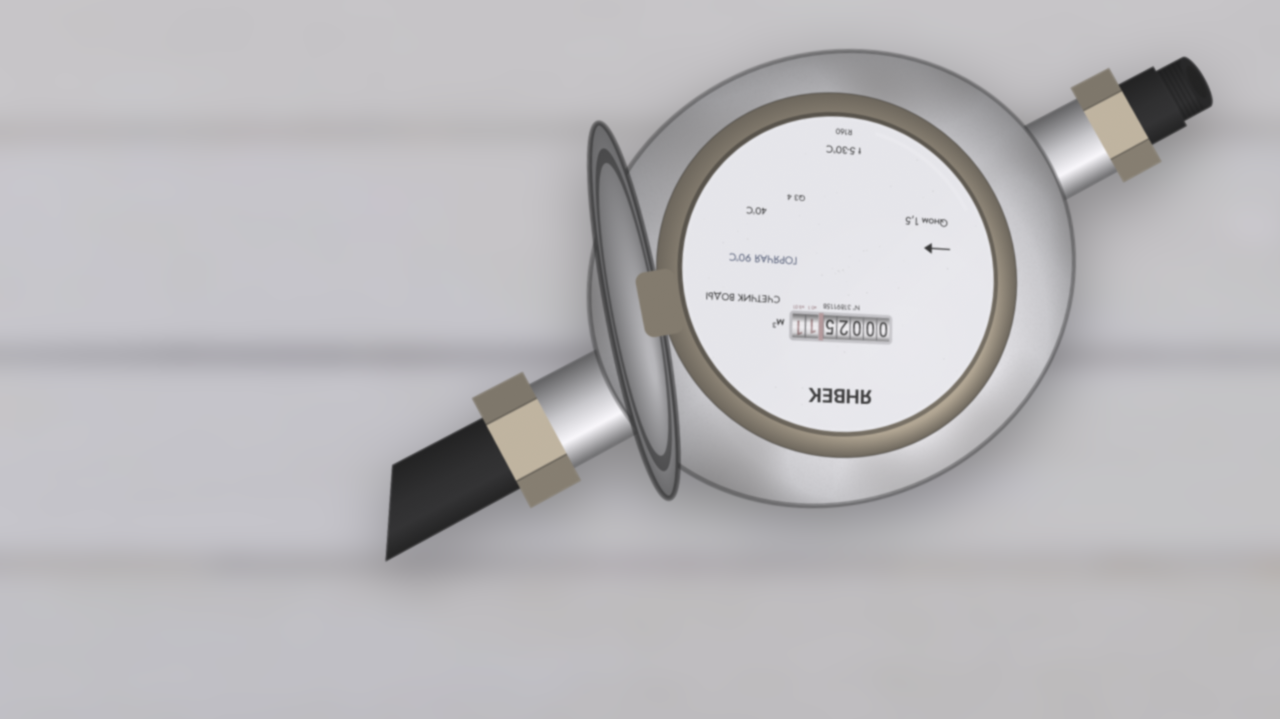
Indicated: 25.11
